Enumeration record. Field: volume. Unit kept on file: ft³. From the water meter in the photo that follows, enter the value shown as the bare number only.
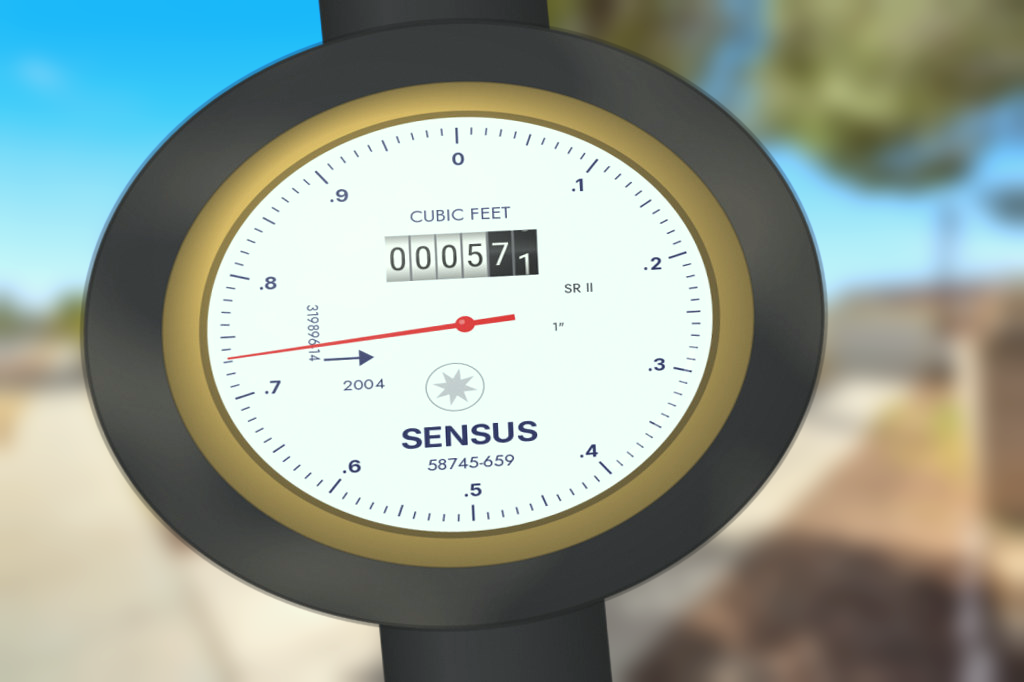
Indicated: 570.73
